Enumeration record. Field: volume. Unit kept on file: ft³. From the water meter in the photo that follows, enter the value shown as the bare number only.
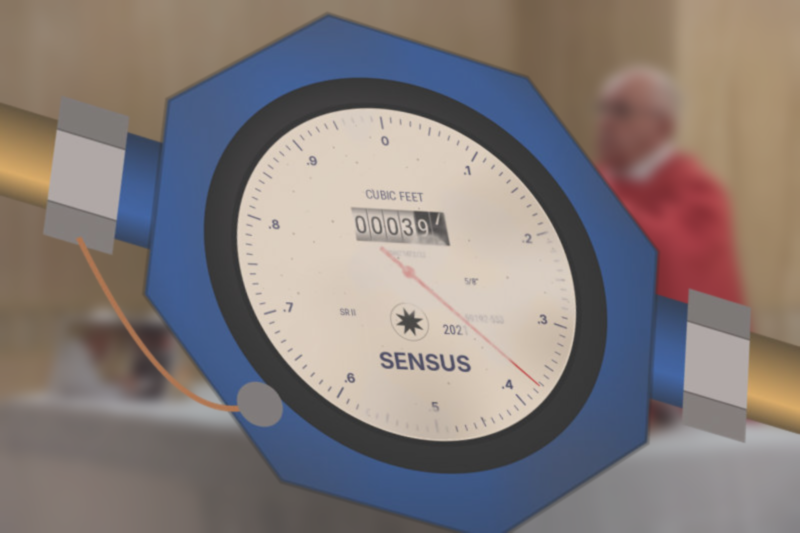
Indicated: 397.37
